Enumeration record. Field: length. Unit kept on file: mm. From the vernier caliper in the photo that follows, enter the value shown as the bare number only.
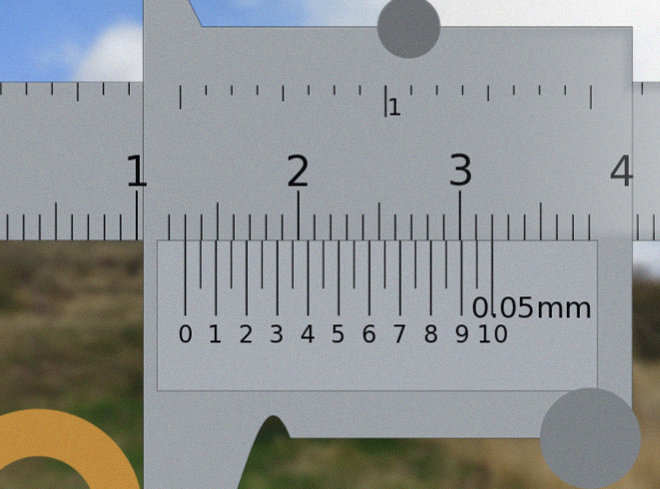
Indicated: 13.0
